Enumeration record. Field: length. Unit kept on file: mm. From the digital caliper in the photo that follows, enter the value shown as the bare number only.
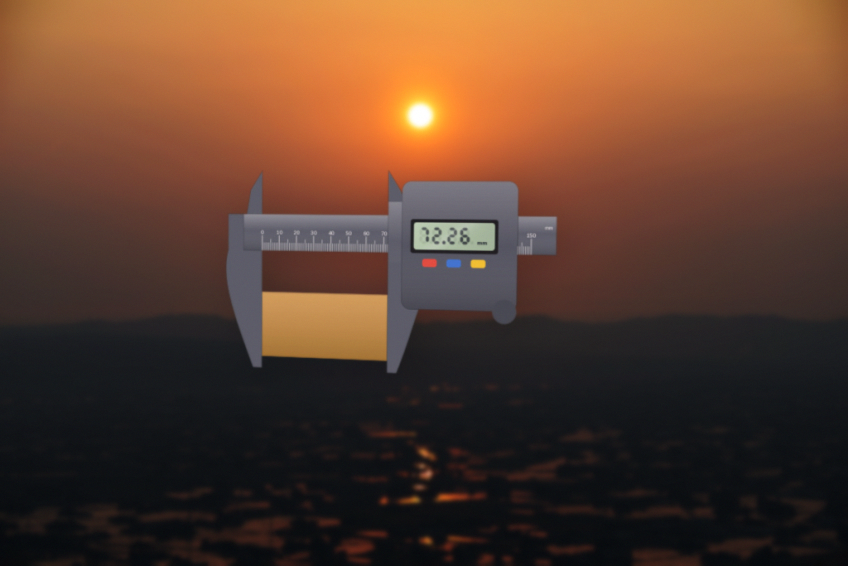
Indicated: 72.26
